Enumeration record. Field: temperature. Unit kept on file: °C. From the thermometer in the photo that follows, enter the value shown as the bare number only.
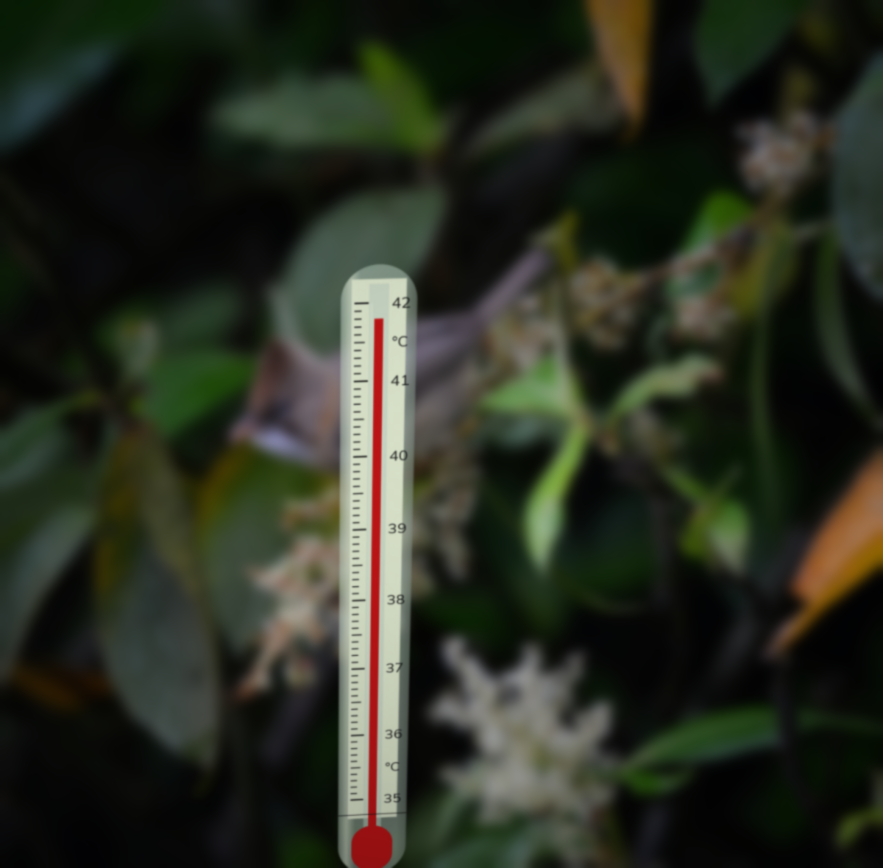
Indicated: 41.8
